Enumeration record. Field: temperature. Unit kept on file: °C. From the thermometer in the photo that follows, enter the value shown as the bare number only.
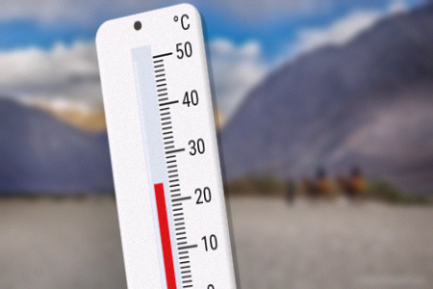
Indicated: 24
